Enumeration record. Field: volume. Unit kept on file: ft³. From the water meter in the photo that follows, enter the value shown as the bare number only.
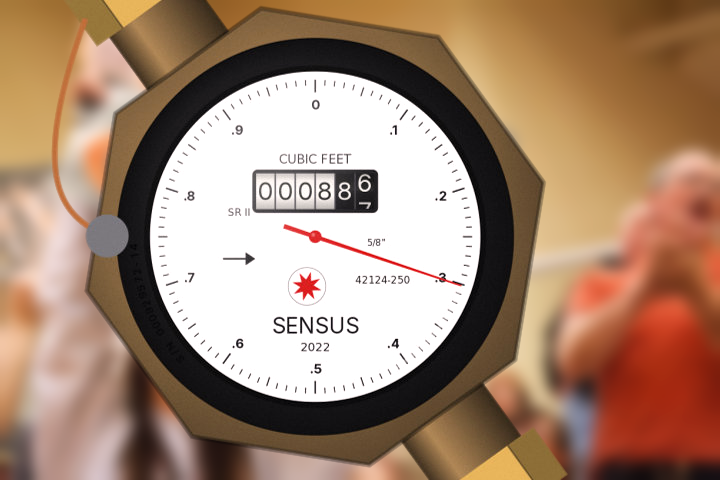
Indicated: 886.30
